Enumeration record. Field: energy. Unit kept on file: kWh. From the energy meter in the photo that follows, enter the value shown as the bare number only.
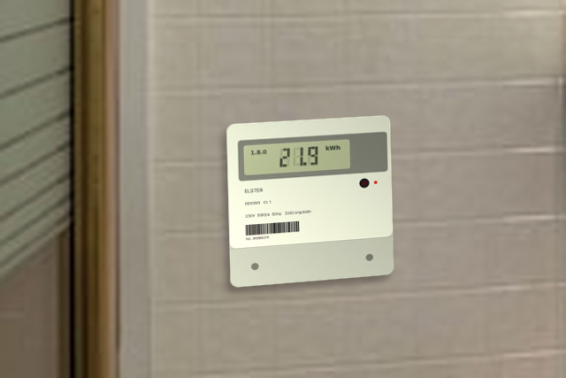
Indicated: 21.9
